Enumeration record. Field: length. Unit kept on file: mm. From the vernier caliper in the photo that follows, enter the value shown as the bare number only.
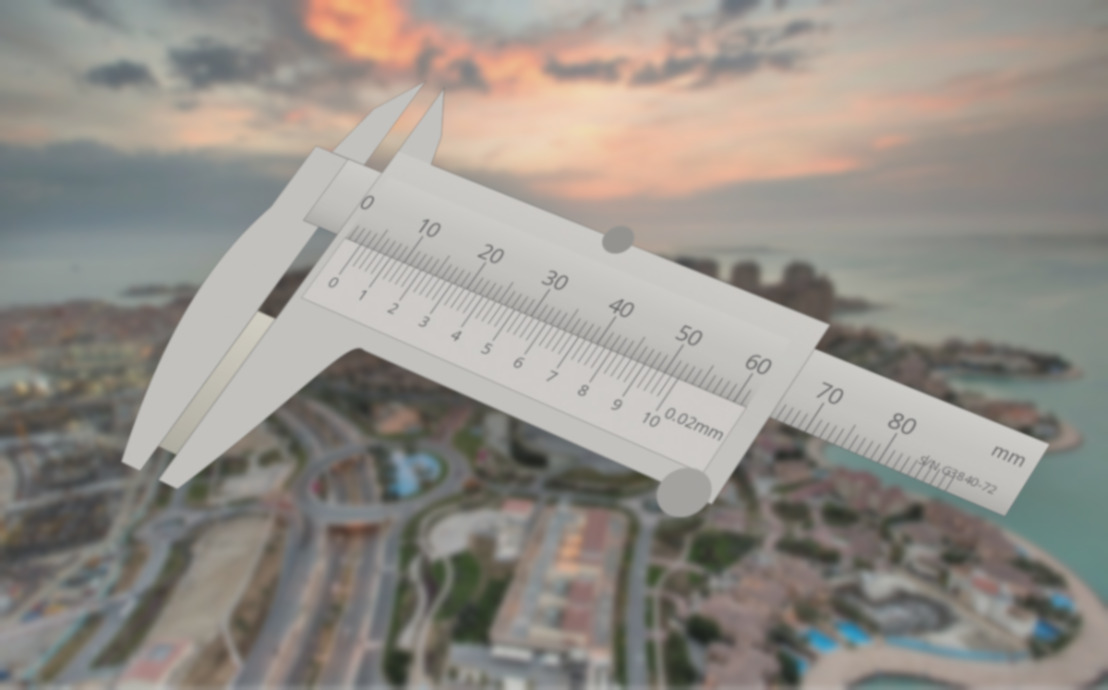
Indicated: 3.0
